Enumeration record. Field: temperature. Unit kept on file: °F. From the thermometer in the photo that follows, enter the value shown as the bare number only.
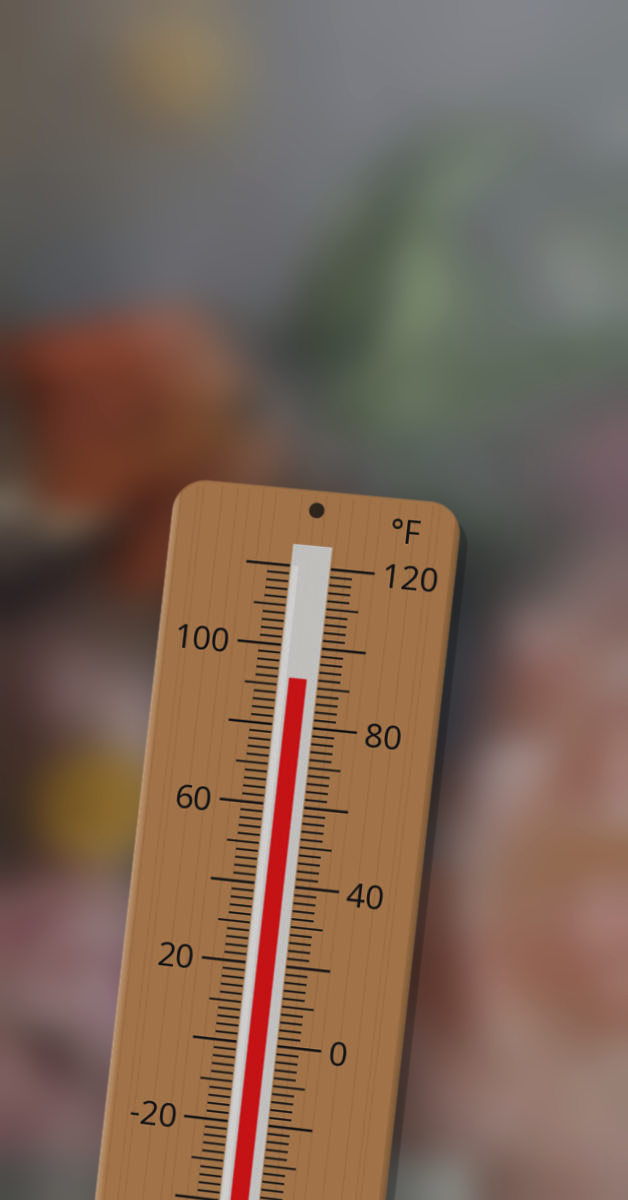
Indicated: 92
